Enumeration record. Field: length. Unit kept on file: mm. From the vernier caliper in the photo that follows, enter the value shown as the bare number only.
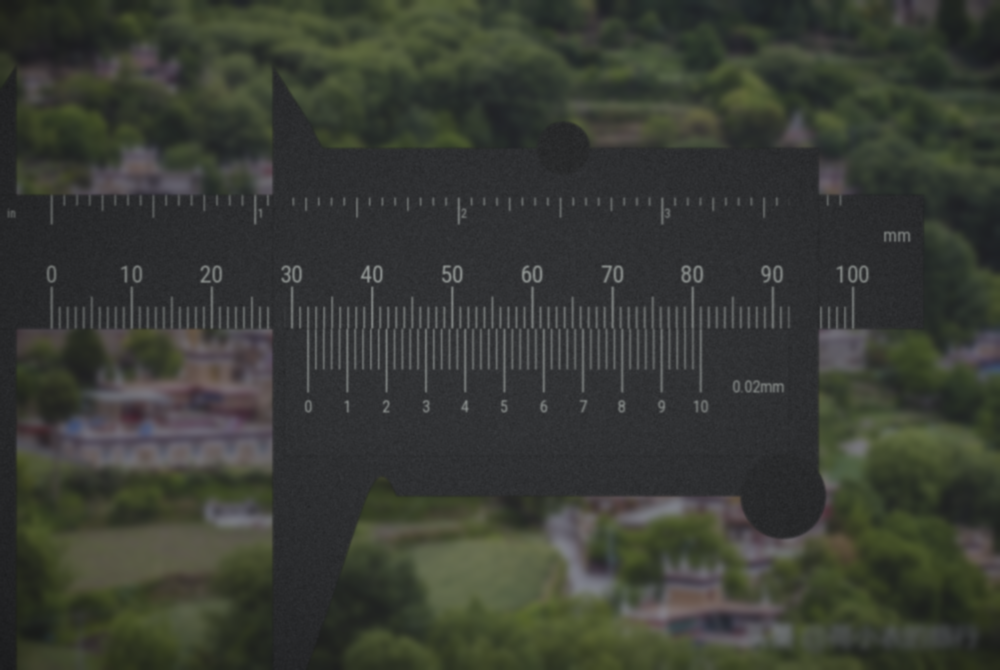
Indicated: 32.0
